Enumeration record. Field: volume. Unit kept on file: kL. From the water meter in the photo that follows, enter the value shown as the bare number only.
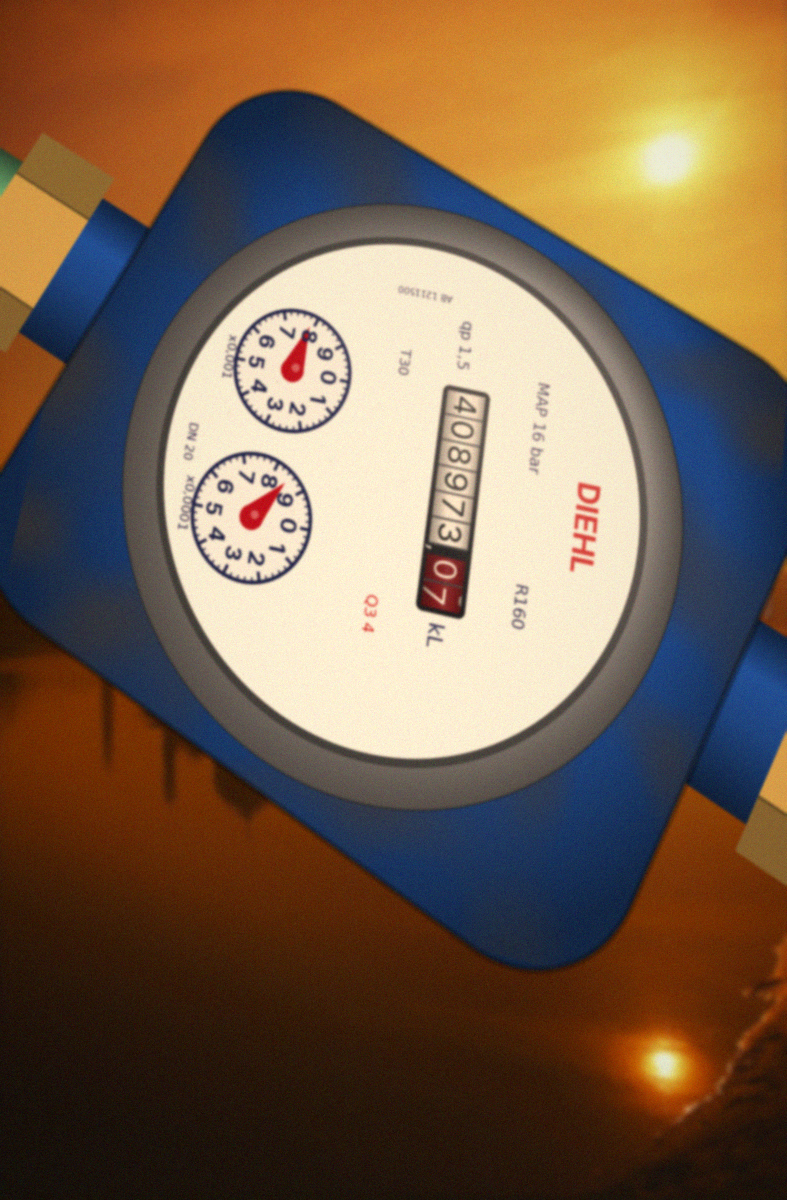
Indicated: 408973.0678
